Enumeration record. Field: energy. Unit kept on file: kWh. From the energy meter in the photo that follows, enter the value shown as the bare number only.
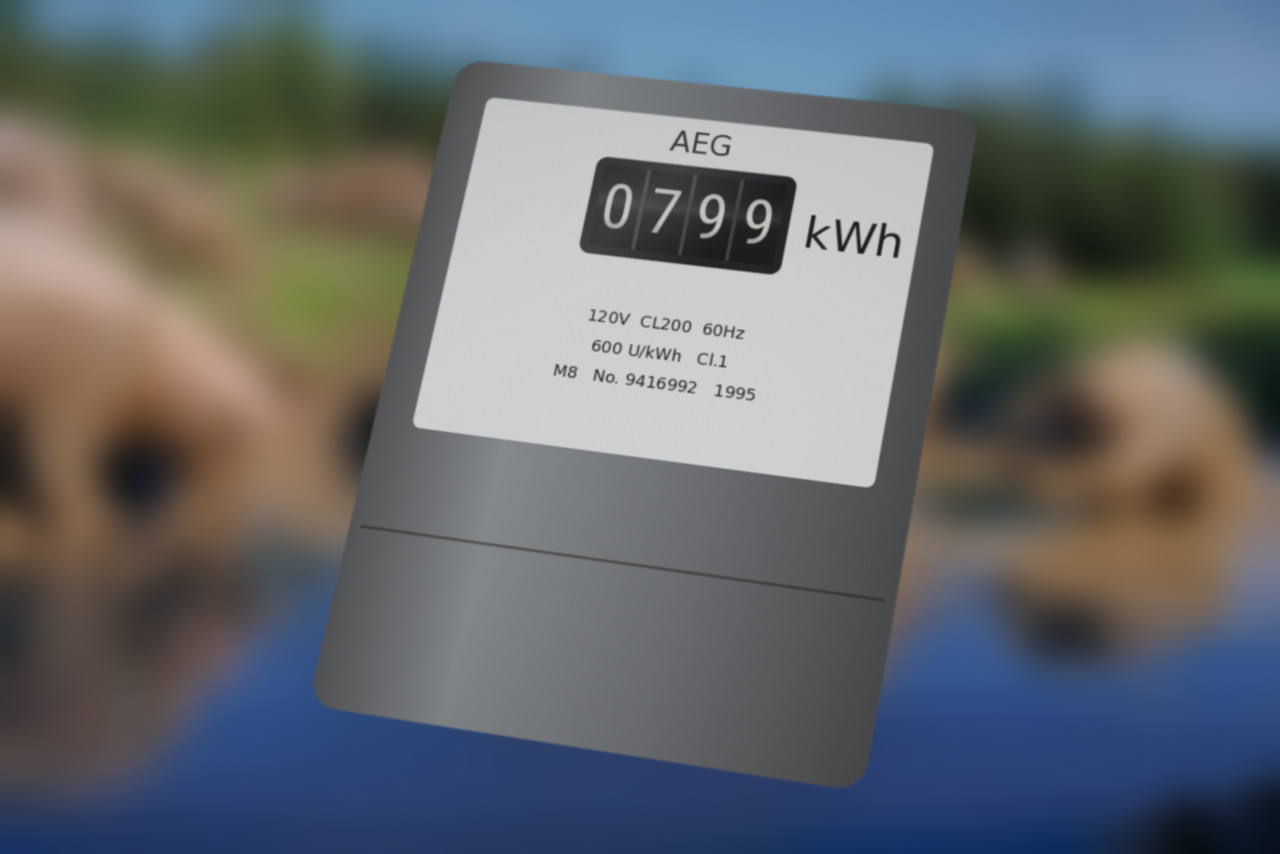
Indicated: 799
